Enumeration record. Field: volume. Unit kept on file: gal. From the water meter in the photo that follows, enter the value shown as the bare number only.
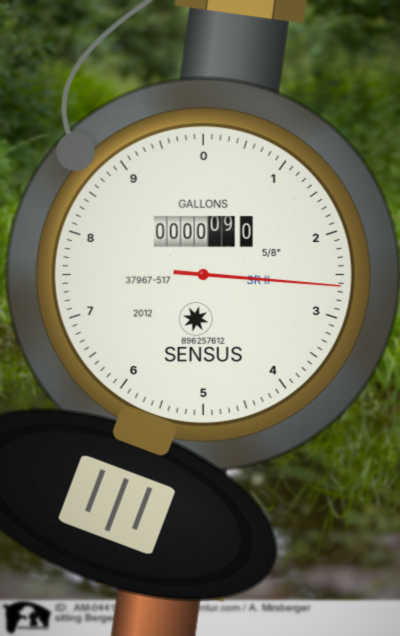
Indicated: 92.6
